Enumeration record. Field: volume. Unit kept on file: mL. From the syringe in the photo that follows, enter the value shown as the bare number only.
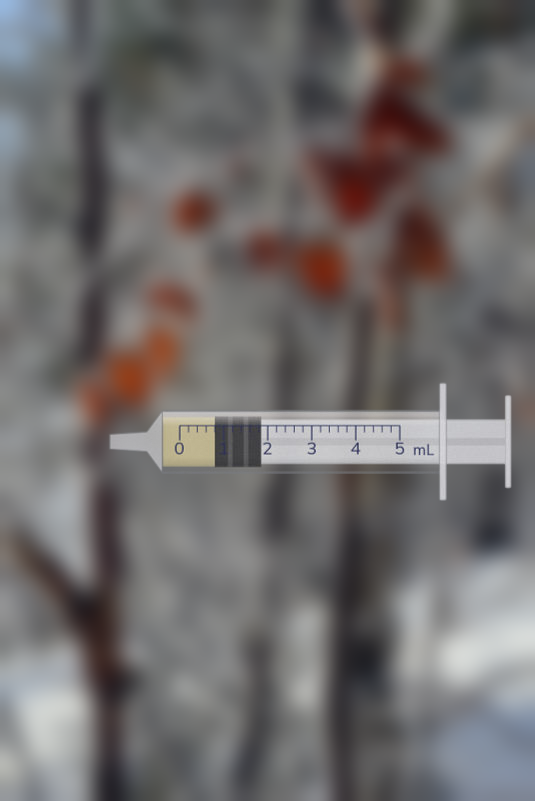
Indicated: 0.8
